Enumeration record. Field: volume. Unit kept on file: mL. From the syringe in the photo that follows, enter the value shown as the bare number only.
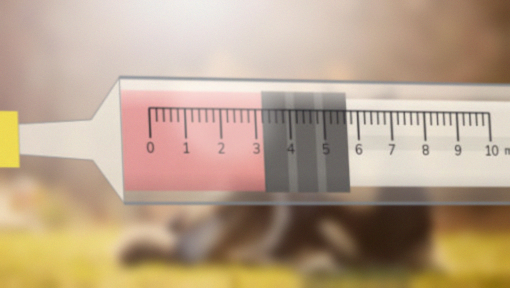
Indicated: 3.2
